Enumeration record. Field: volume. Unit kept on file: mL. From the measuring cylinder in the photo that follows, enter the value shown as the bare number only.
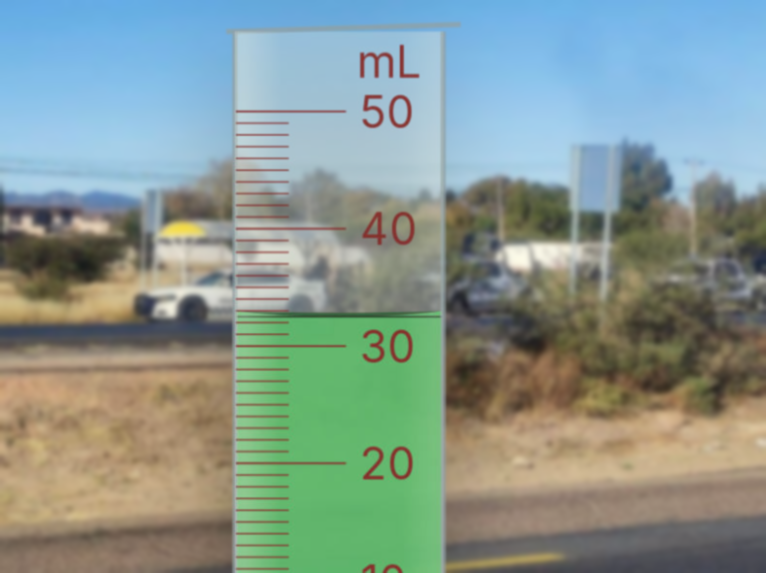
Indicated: 32.5
